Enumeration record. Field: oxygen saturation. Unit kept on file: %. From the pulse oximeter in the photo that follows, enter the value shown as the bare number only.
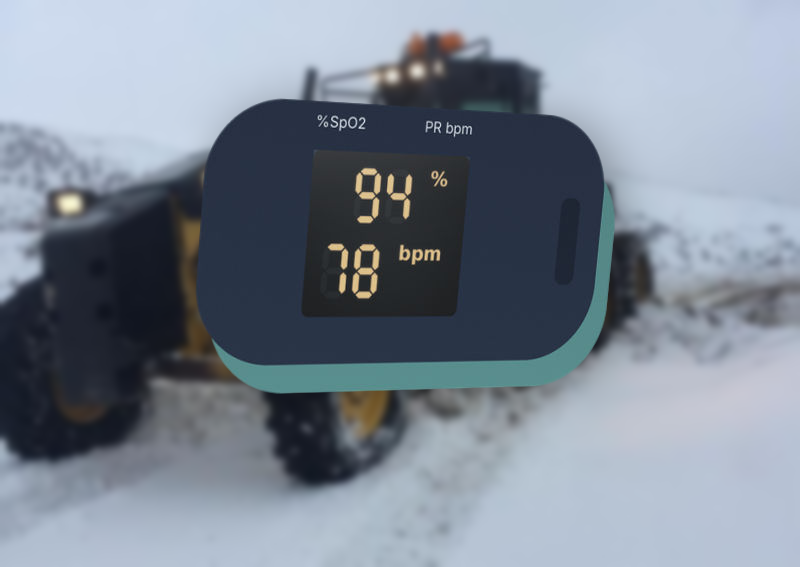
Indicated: 94
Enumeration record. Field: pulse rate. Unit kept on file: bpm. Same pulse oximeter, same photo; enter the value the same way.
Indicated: 78
